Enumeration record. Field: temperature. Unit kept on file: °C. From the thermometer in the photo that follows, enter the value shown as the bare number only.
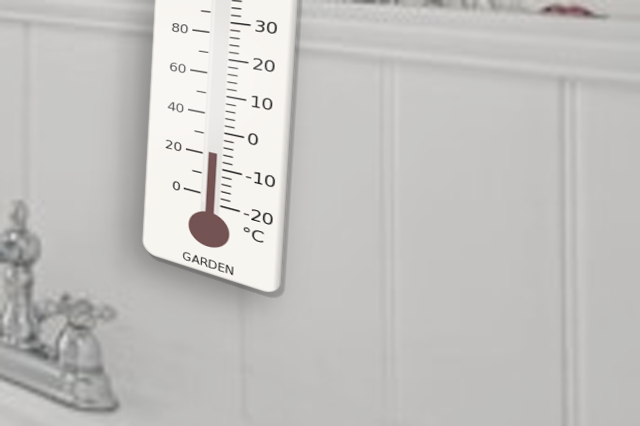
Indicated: -6
